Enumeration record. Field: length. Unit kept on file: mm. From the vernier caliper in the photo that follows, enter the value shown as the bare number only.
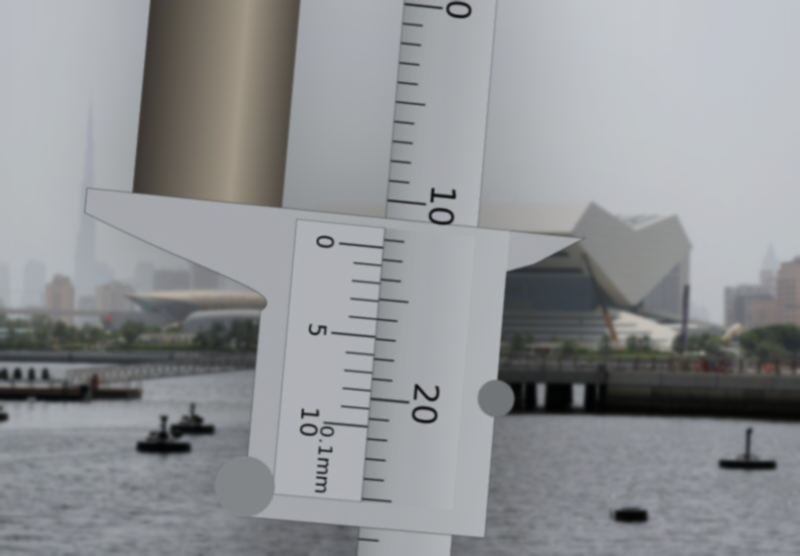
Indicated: 12.4
